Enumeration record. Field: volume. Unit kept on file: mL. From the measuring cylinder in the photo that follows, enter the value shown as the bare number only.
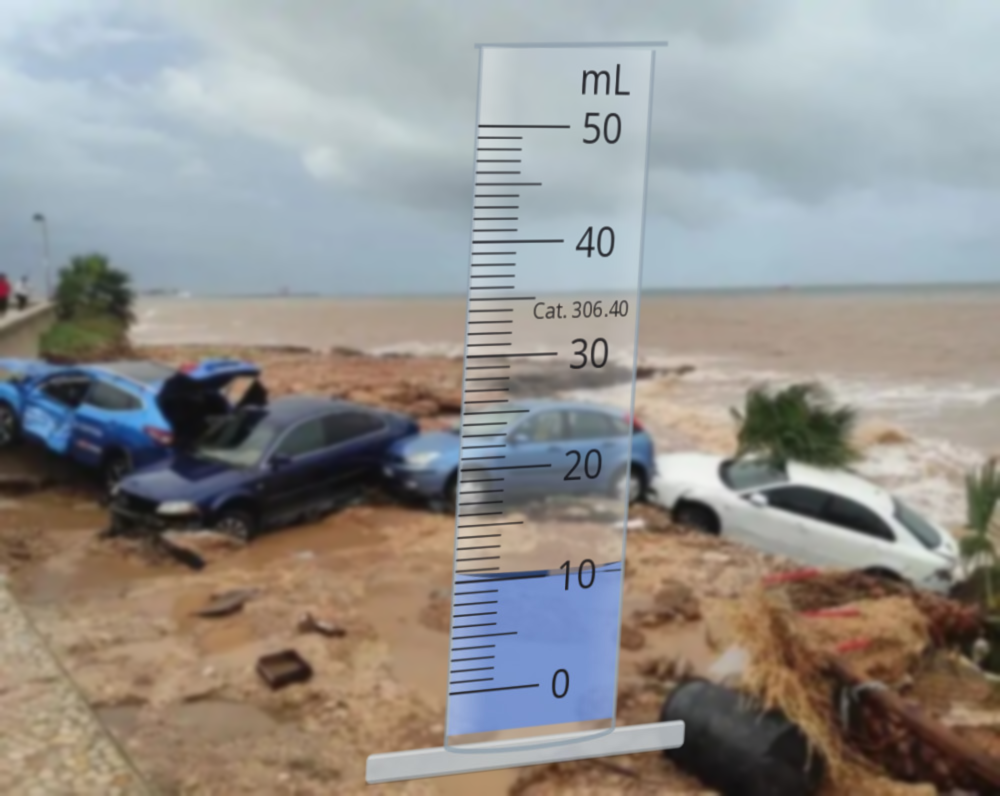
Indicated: 10
